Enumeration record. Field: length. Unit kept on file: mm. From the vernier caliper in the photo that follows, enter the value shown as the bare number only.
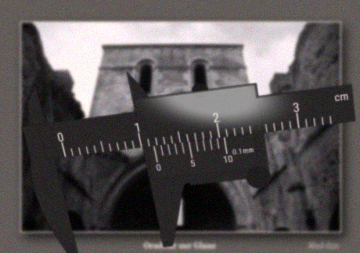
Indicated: 11.6
